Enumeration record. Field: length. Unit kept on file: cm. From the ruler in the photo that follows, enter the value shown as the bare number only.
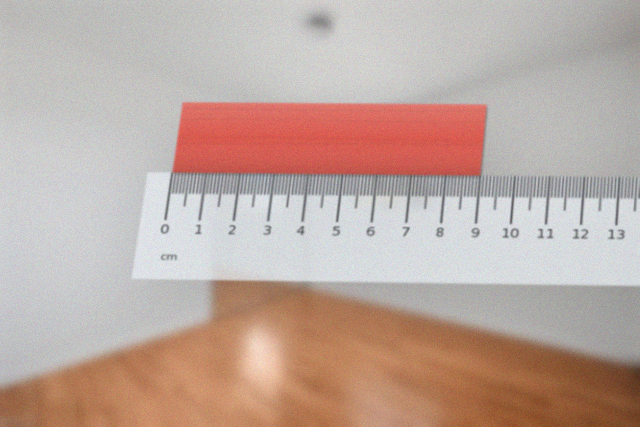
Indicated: 9
